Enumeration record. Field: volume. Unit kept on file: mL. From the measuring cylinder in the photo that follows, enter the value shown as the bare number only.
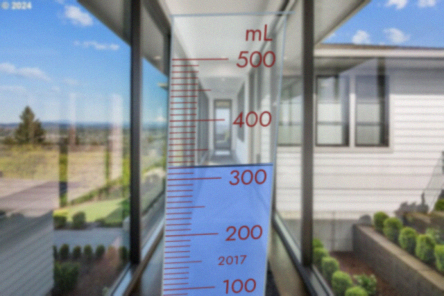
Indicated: 320
